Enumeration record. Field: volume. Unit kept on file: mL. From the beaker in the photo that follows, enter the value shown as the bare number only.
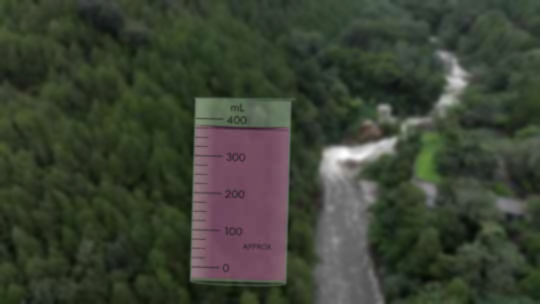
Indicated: 375
